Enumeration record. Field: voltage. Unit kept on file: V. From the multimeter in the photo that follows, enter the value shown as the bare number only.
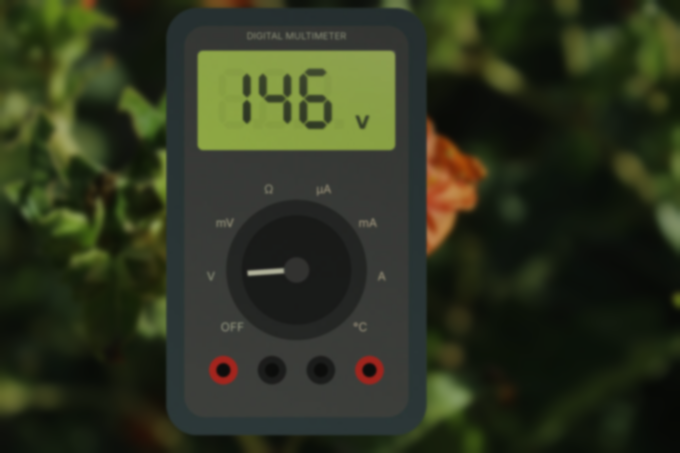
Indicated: 146
